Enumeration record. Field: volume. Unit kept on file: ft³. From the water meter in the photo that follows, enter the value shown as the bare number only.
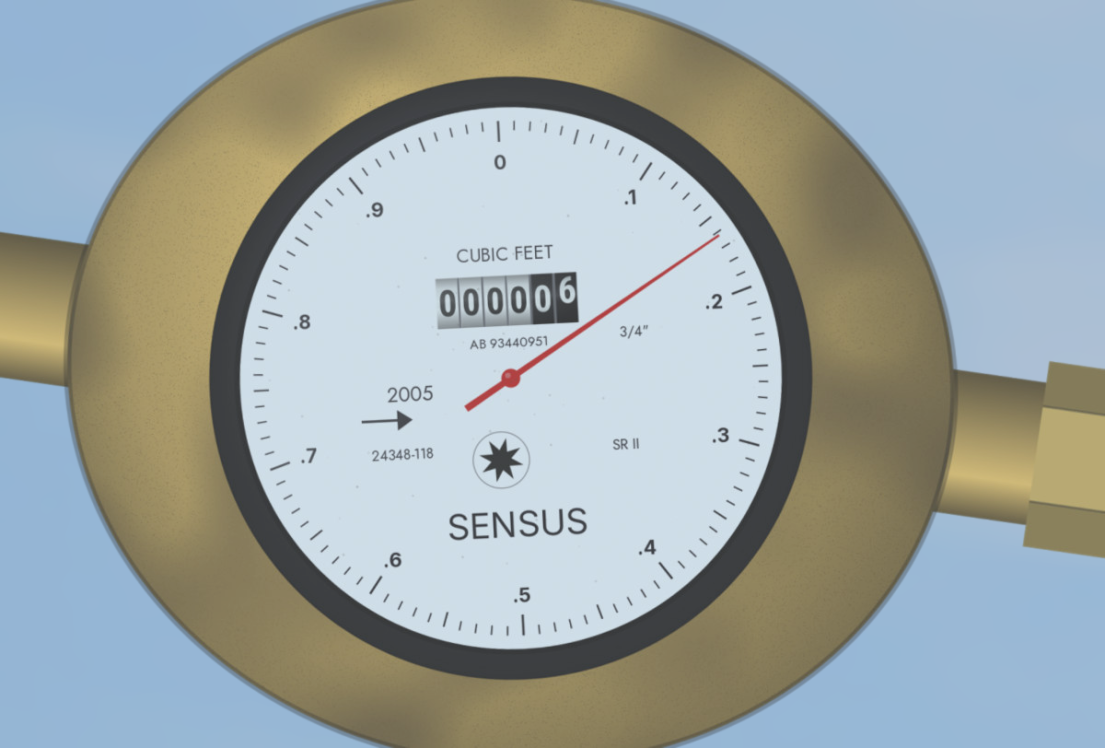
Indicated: 6.16
